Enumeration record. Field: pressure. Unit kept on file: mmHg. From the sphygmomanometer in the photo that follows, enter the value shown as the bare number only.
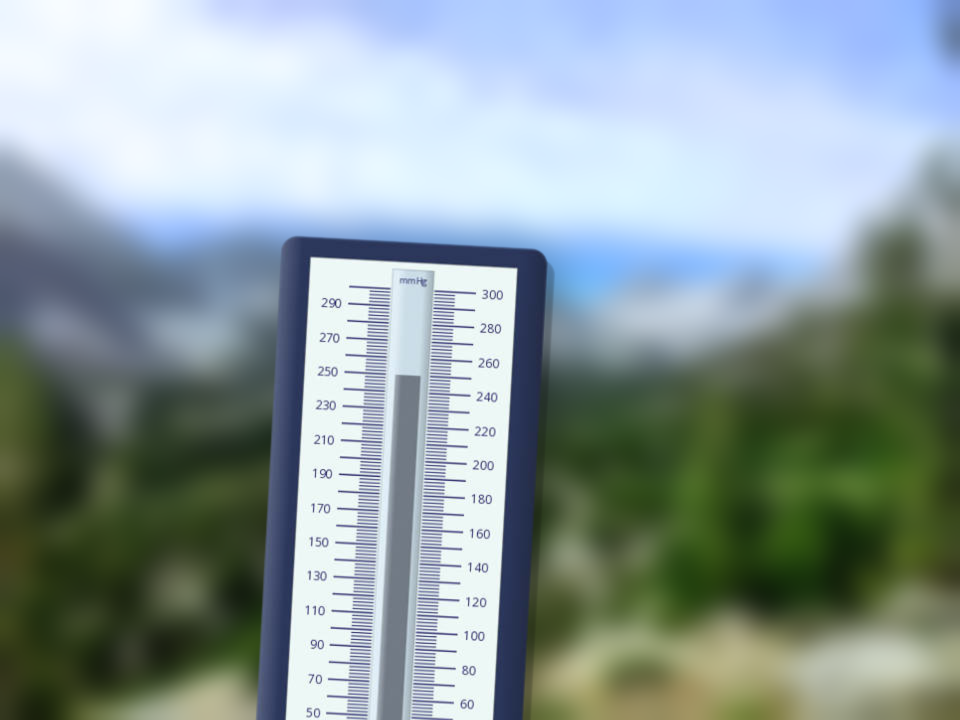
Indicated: 250
